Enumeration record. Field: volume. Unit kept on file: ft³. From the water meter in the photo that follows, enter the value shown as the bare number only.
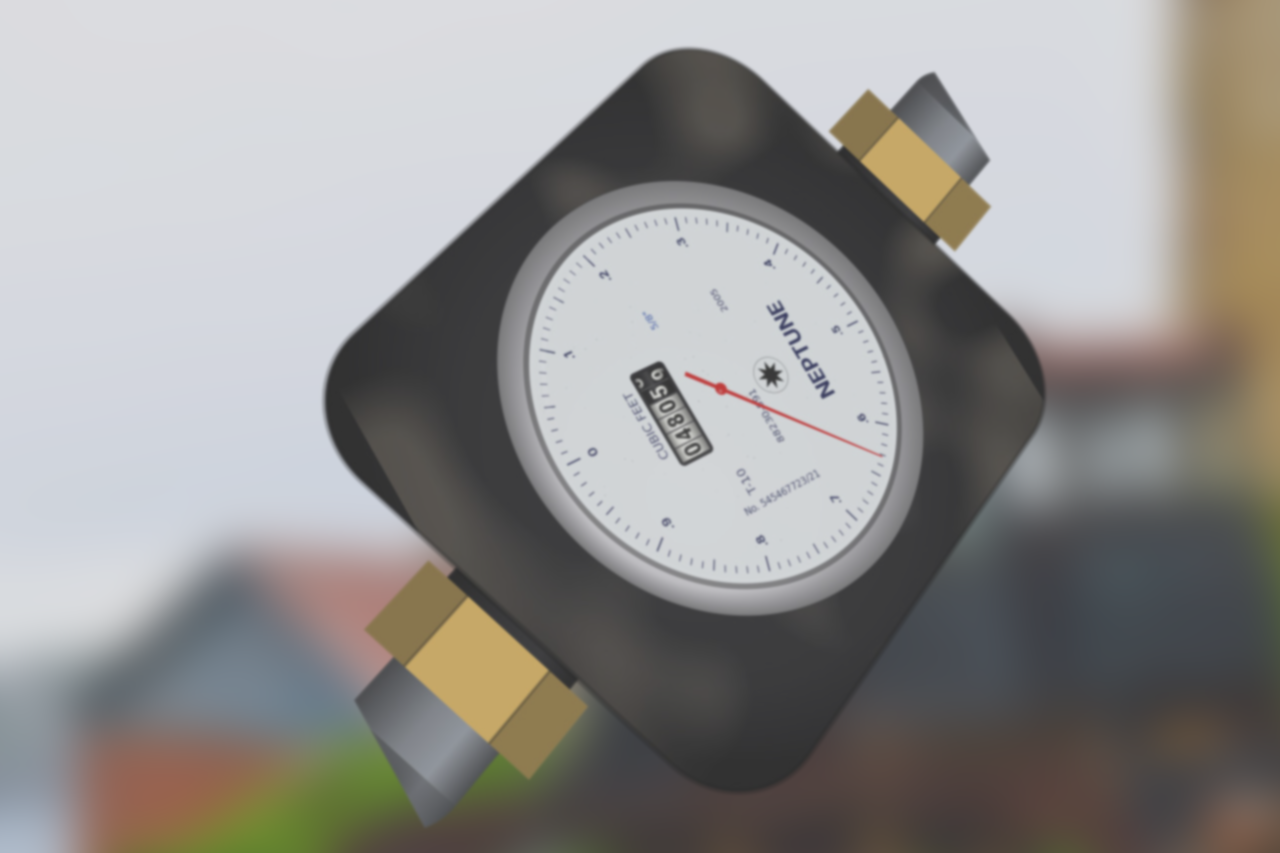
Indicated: 48058.63
